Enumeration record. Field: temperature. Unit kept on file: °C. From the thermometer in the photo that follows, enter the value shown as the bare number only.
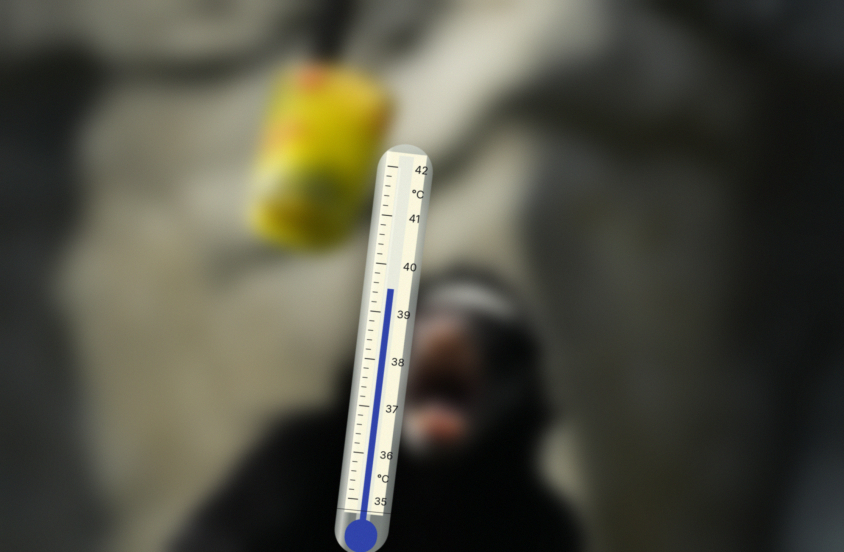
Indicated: 39.5
